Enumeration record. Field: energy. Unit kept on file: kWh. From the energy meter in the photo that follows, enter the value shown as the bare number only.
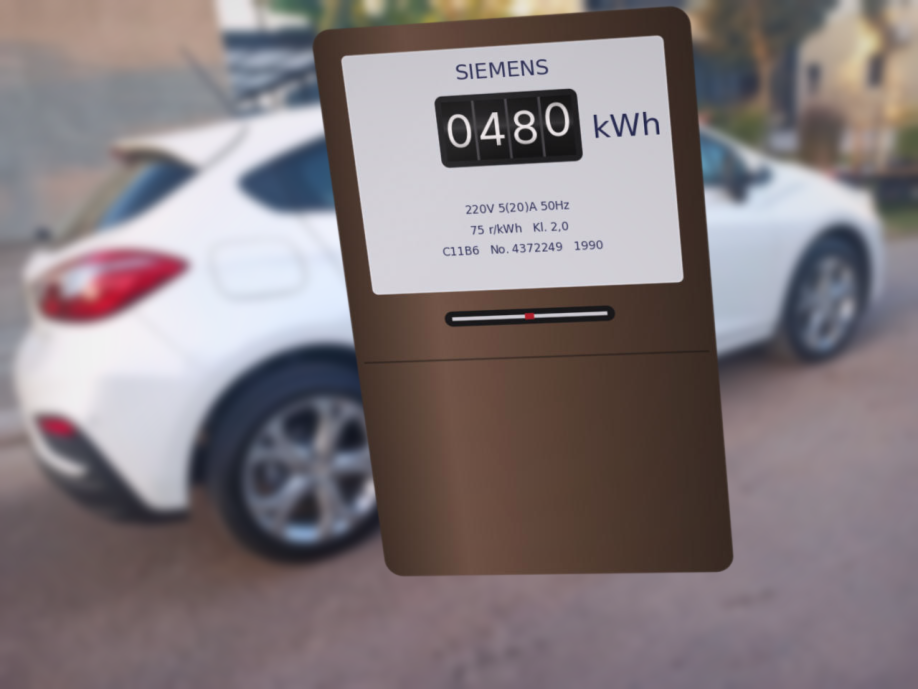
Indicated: 480
